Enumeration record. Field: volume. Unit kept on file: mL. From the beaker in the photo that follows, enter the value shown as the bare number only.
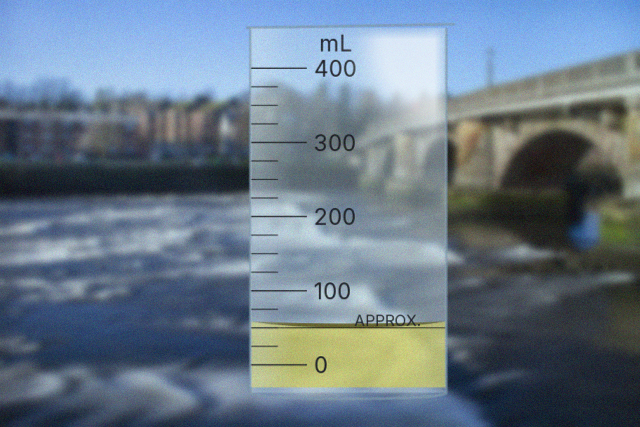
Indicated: 50
